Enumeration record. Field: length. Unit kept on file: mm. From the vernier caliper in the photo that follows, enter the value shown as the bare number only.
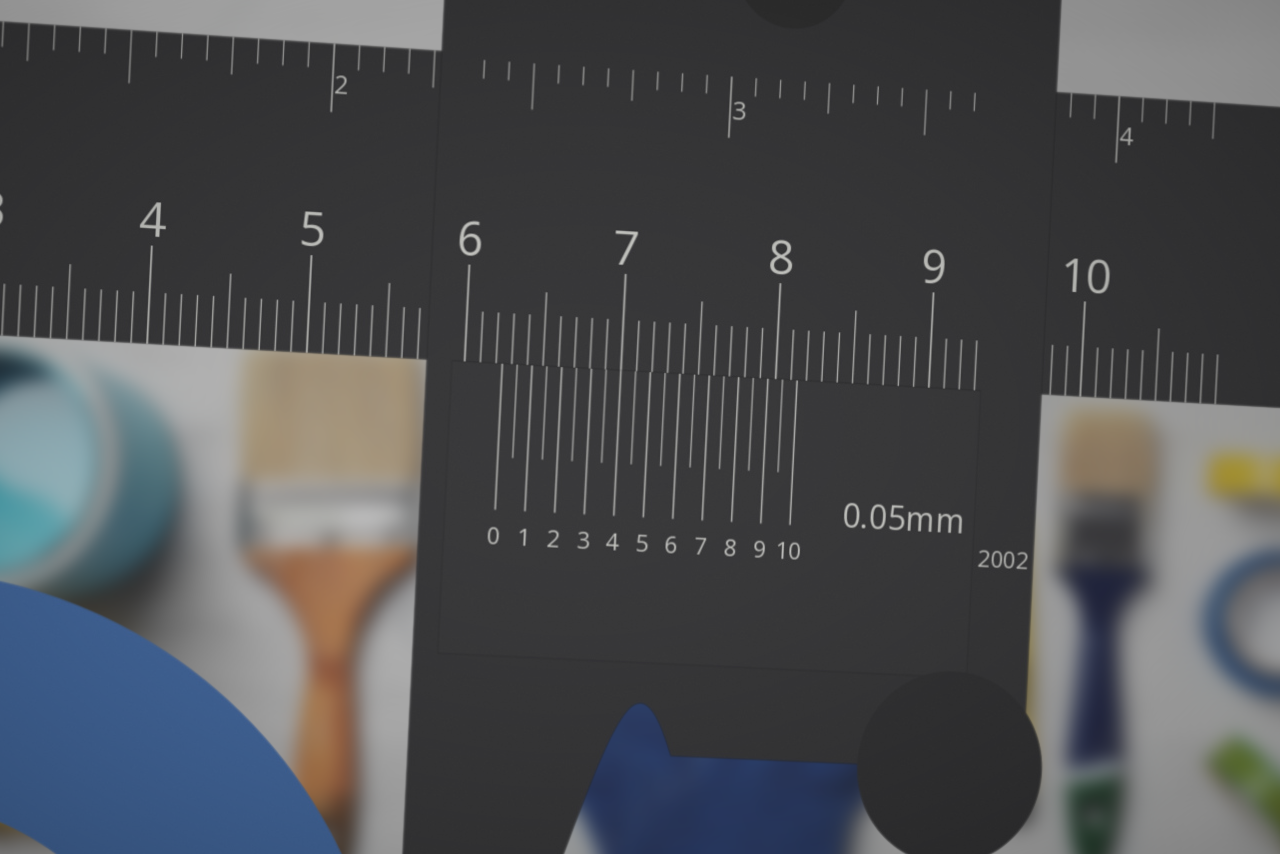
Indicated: 62.4
